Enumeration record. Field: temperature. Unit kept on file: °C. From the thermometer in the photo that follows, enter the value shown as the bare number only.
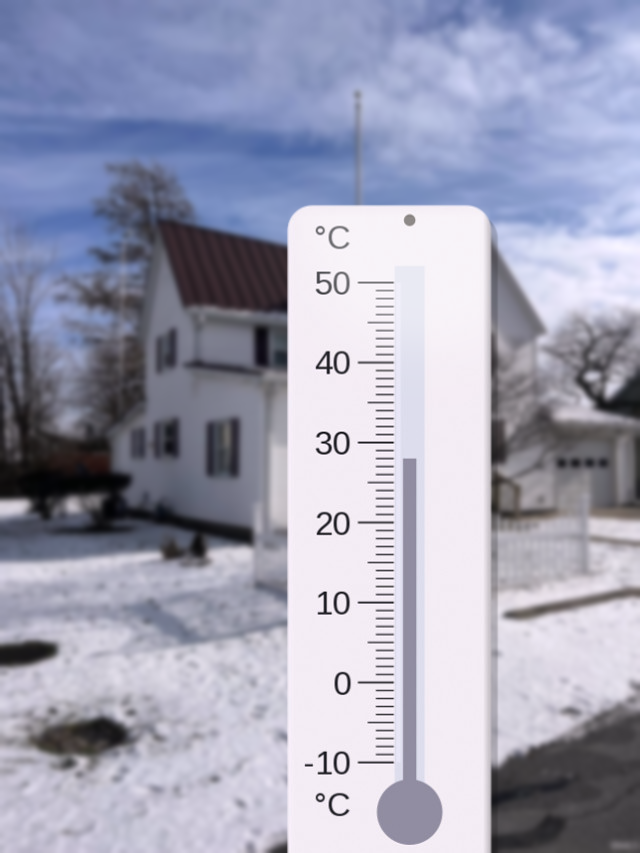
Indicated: 28
